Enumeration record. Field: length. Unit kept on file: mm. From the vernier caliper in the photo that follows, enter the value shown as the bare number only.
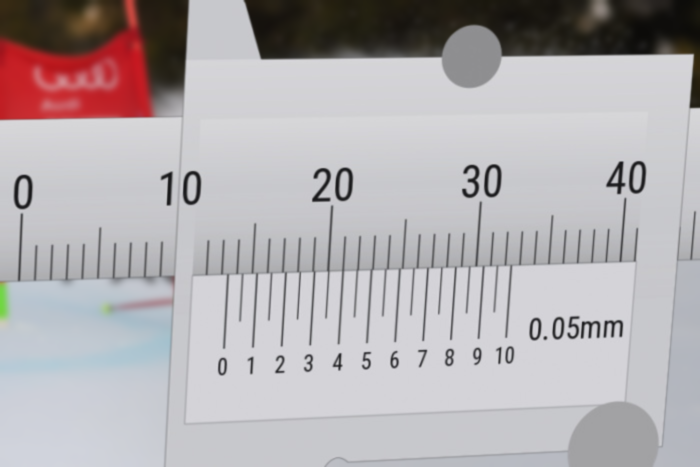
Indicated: 13.4
